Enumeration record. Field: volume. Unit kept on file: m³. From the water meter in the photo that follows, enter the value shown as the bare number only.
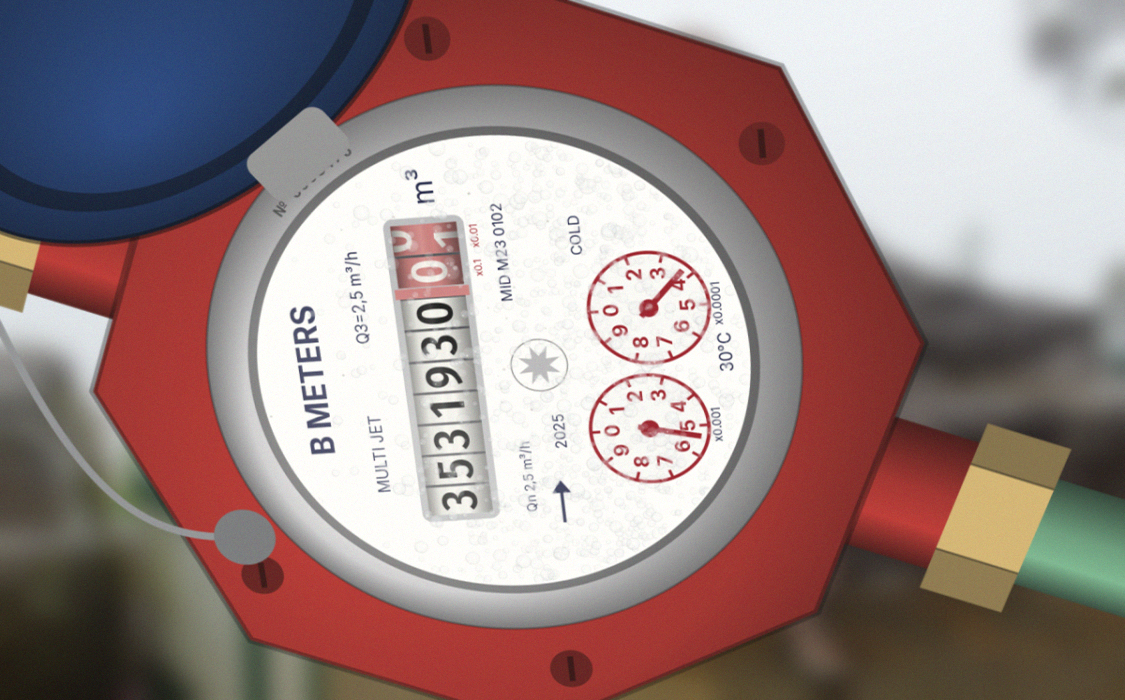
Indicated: 3531930.0053
